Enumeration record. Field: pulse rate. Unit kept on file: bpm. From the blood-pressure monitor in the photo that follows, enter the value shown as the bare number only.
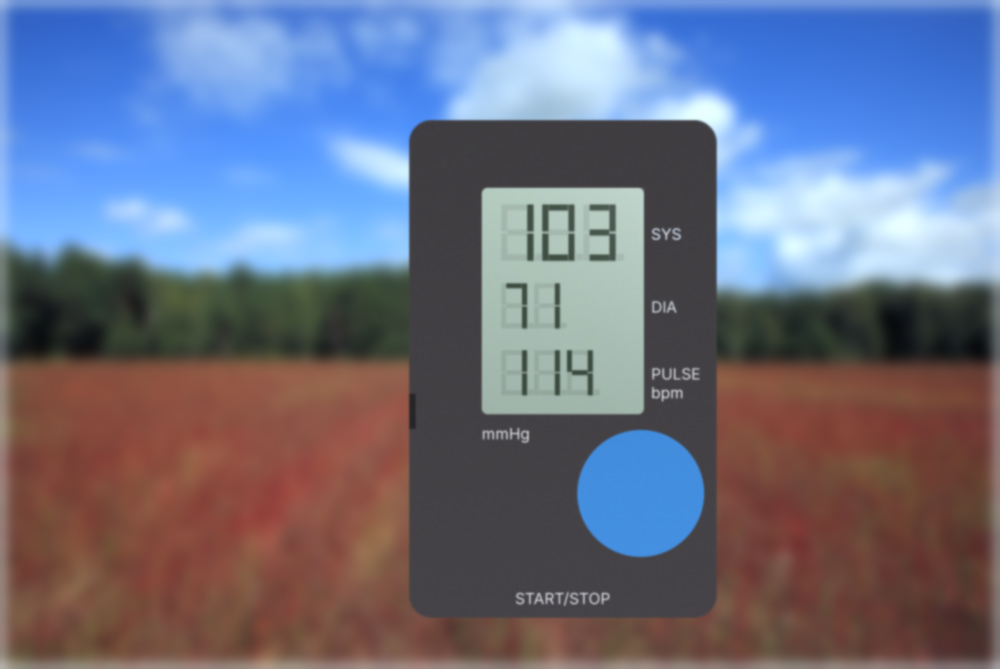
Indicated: 114
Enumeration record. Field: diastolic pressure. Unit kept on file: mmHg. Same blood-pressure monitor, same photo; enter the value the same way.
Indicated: 71
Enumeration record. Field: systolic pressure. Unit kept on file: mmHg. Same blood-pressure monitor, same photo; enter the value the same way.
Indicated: 103
